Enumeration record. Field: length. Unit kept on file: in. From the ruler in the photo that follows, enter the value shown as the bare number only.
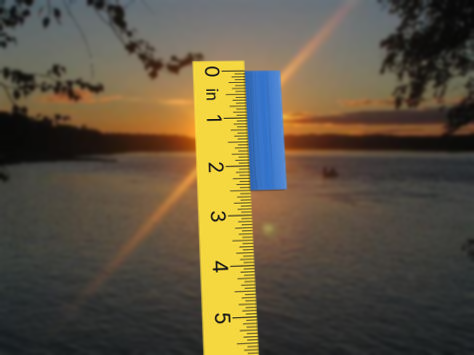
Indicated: 2.5
